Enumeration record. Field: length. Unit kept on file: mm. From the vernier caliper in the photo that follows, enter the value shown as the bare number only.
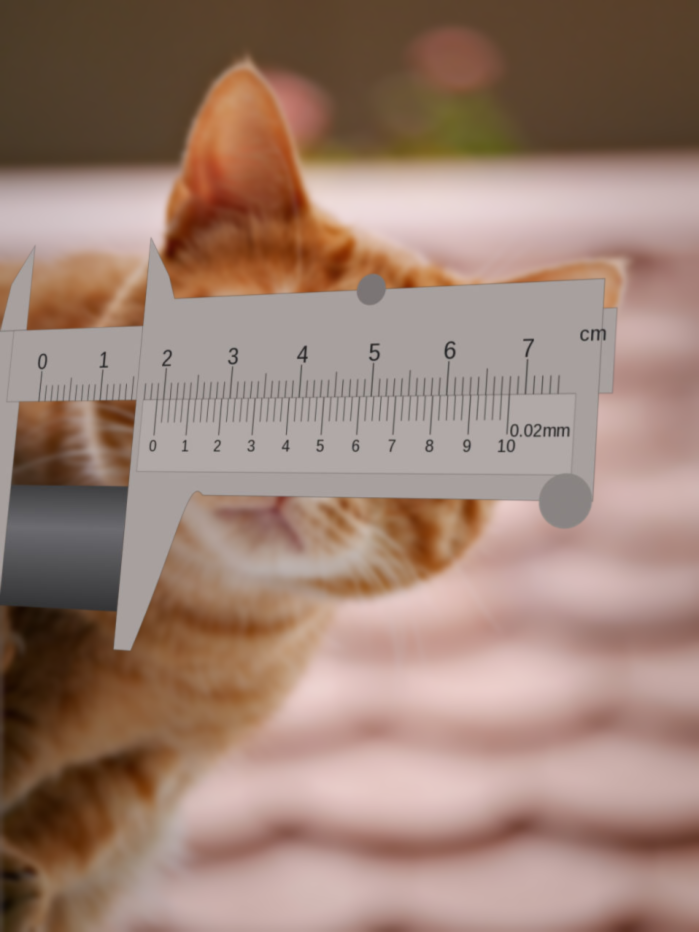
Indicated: 19.0
